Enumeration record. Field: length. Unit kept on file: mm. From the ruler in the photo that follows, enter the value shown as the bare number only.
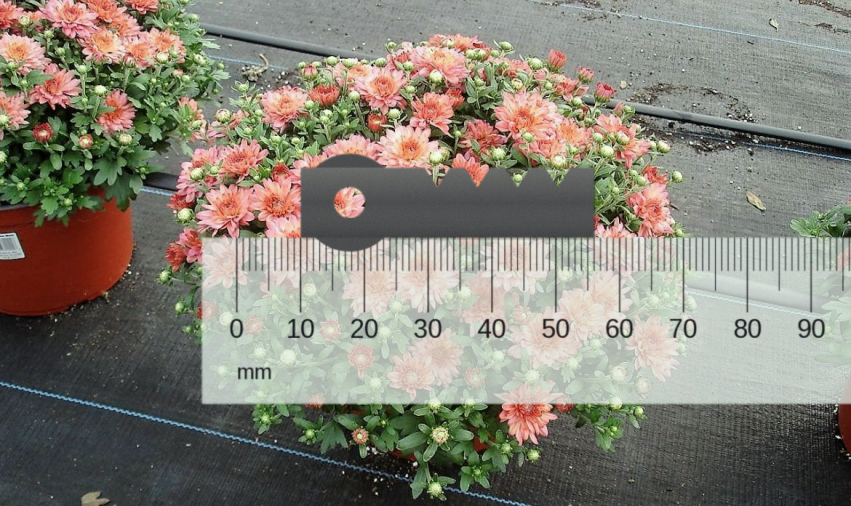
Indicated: 46
